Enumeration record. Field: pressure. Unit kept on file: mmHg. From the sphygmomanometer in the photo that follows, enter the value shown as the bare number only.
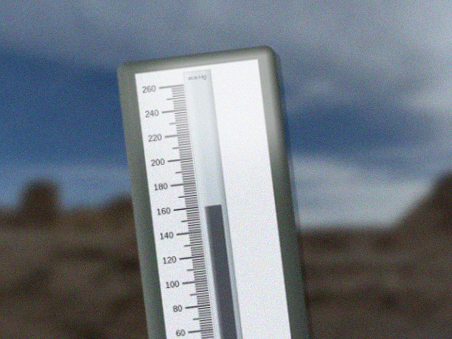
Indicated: 160
